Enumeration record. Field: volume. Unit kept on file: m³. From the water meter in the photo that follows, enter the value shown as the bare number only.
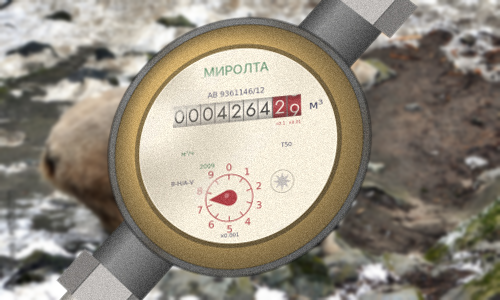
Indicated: 4264.287
